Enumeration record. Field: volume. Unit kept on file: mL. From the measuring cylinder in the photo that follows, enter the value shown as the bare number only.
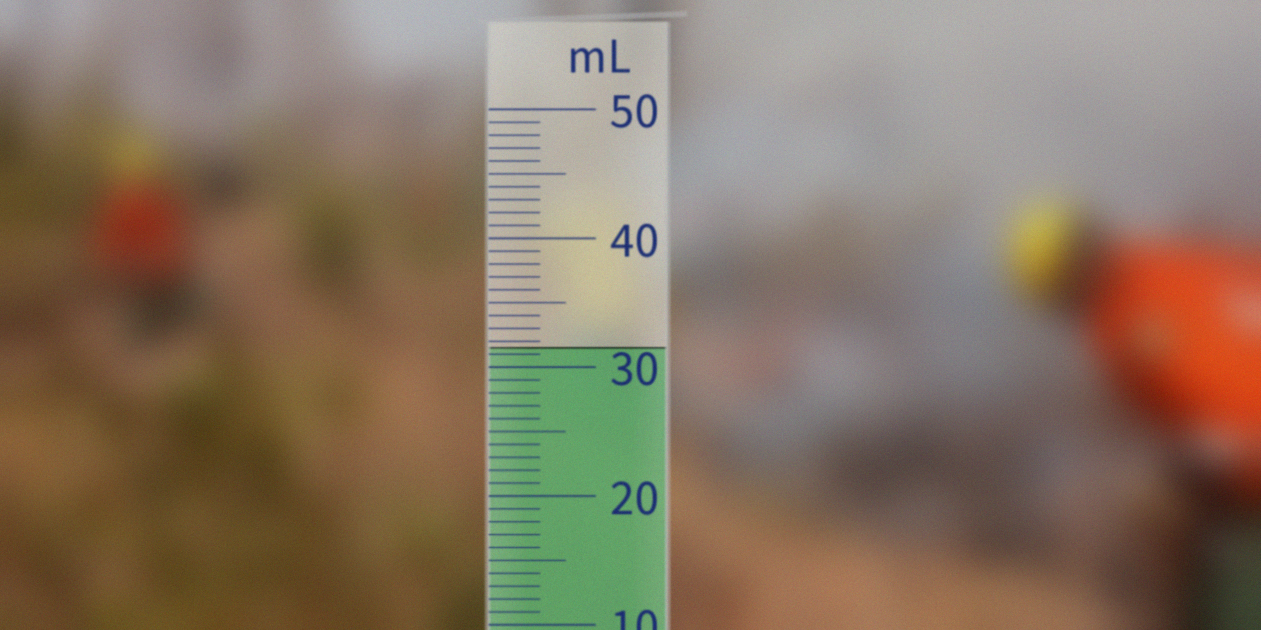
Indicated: 31.5
